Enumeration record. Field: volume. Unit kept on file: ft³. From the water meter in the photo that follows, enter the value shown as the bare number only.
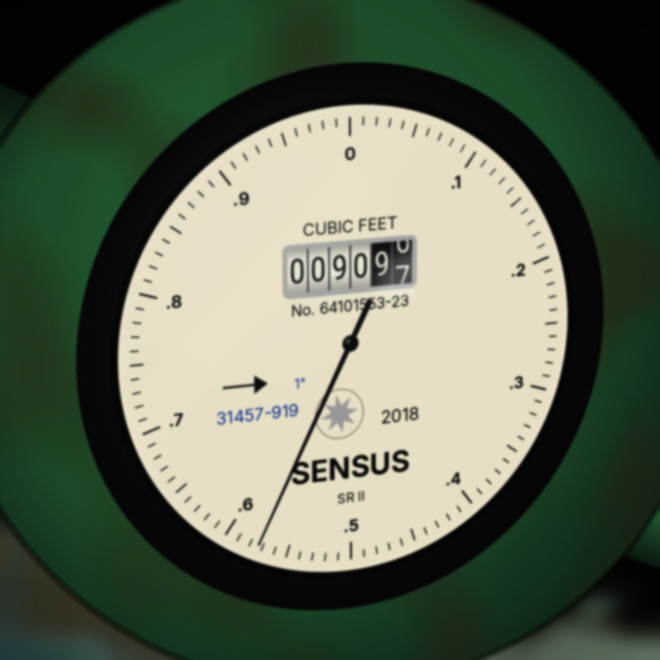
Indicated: 9096.57
